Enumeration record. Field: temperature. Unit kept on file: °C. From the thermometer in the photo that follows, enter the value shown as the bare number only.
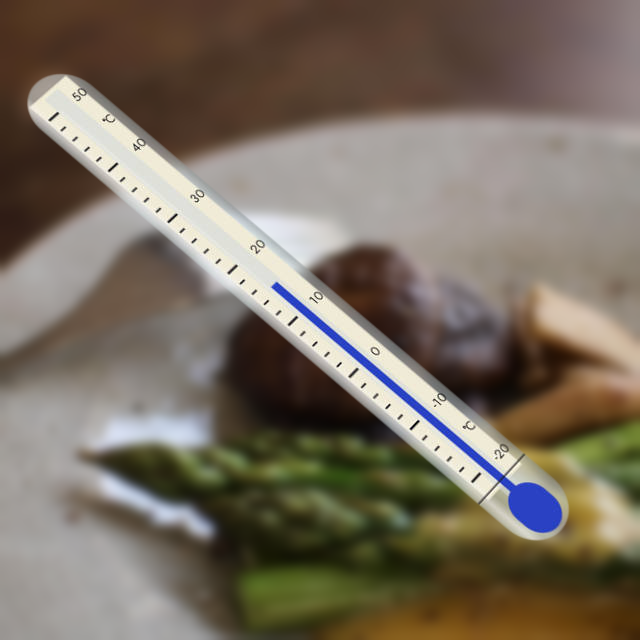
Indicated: 15
